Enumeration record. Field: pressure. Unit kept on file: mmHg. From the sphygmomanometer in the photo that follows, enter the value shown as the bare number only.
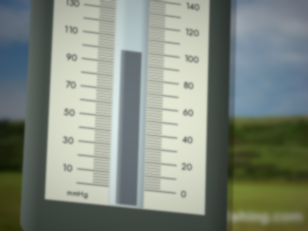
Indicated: 100
